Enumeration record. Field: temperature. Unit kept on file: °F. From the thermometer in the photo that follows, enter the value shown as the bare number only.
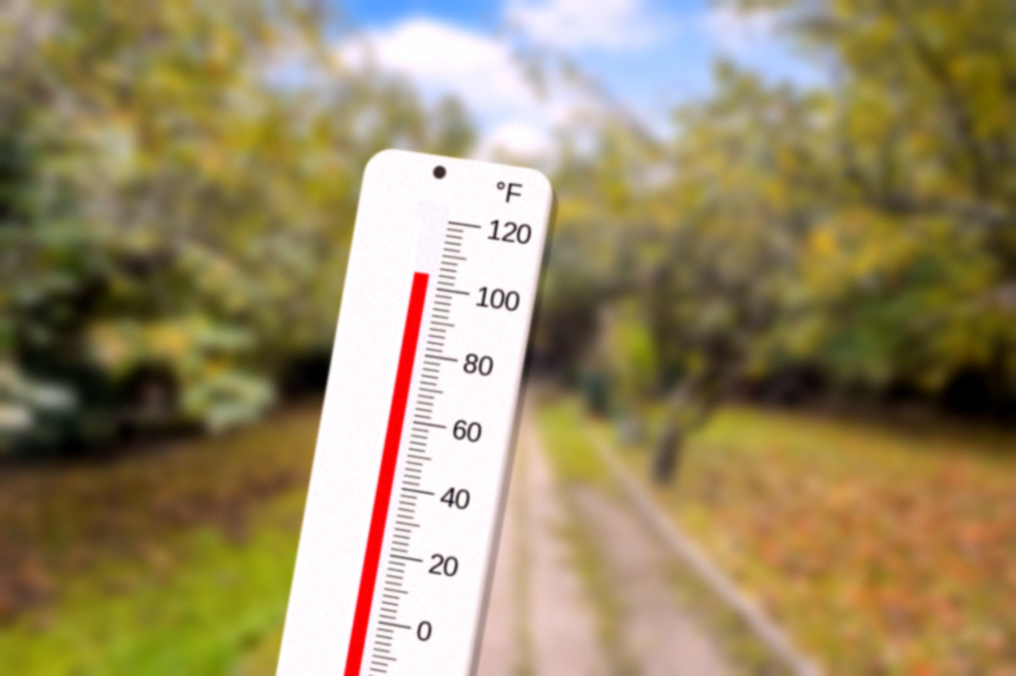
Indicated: 104
